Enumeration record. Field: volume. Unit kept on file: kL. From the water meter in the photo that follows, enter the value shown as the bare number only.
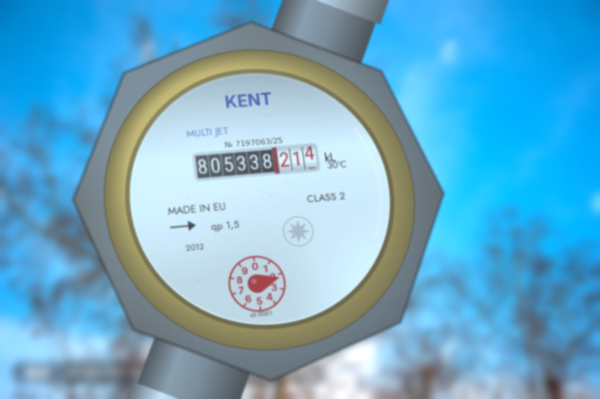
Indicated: 805338.2142
